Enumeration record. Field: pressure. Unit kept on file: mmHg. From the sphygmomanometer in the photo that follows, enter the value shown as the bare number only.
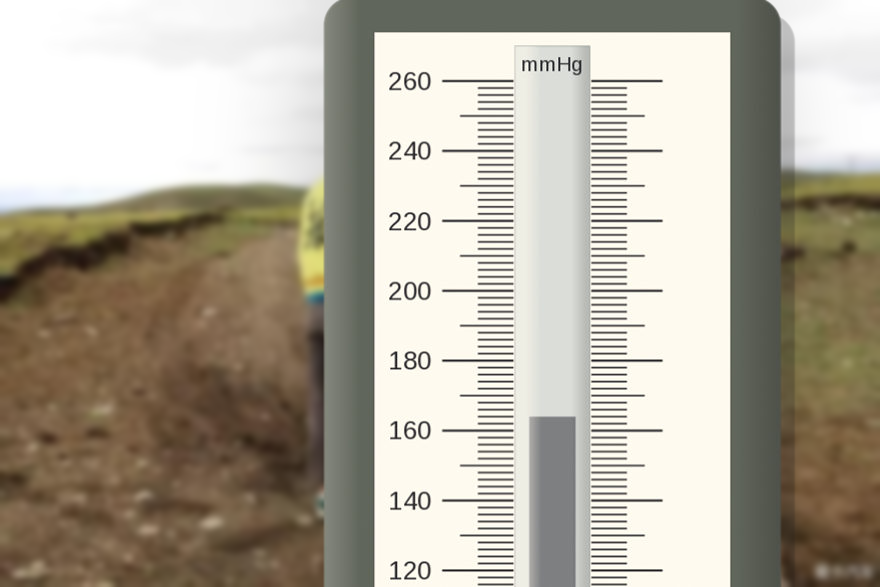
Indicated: 164
